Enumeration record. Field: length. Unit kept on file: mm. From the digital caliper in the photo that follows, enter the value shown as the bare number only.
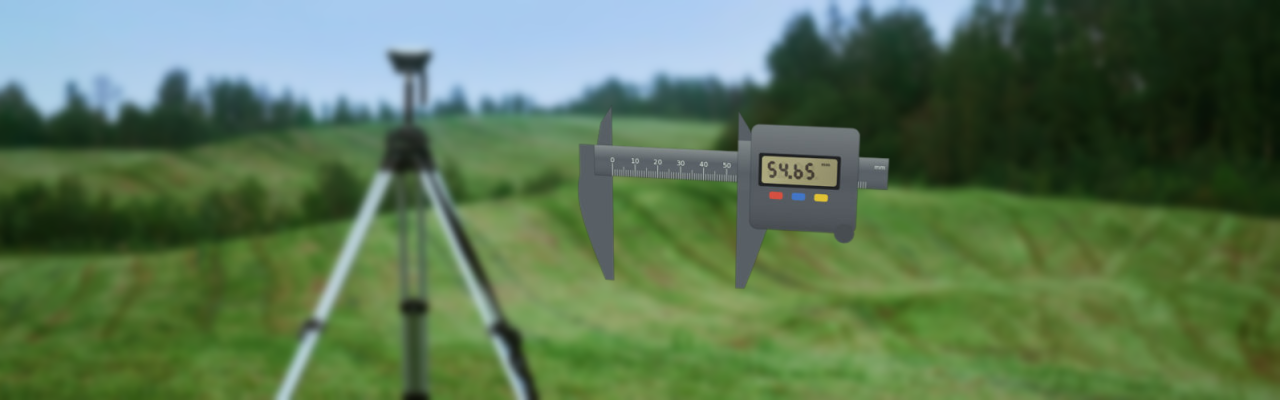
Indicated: 54.65
